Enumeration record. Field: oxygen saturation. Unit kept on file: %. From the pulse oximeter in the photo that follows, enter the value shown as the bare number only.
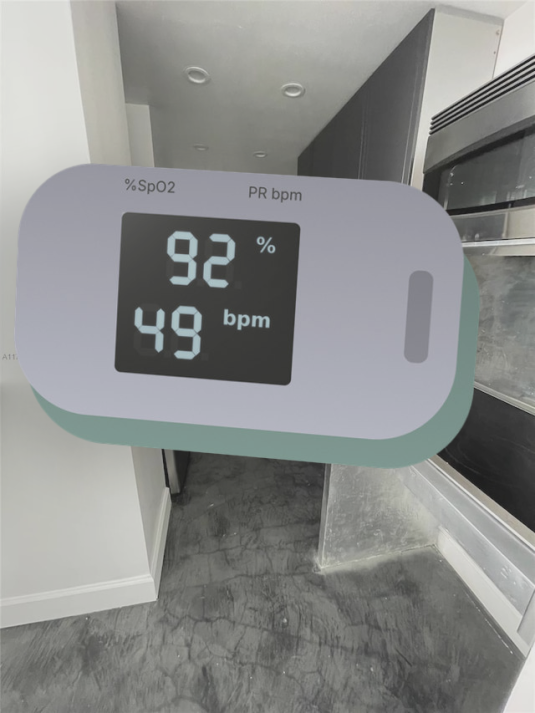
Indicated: 92
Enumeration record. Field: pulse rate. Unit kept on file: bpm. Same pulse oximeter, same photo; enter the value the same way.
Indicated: 49
